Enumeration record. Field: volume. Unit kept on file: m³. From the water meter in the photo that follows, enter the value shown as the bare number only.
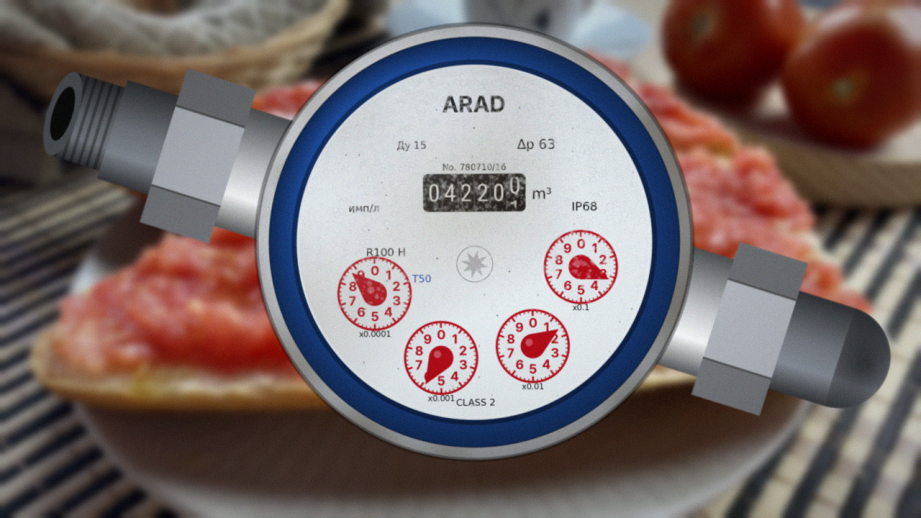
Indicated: 42200.3158
